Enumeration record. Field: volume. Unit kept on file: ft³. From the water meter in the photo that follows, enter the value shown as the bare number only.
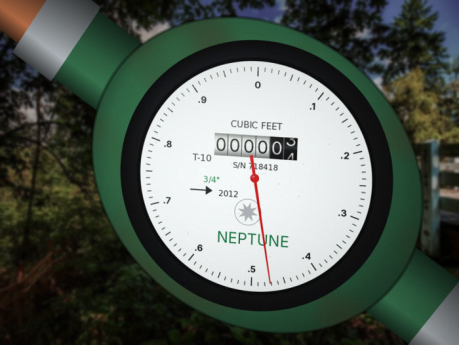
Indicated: 3.47
